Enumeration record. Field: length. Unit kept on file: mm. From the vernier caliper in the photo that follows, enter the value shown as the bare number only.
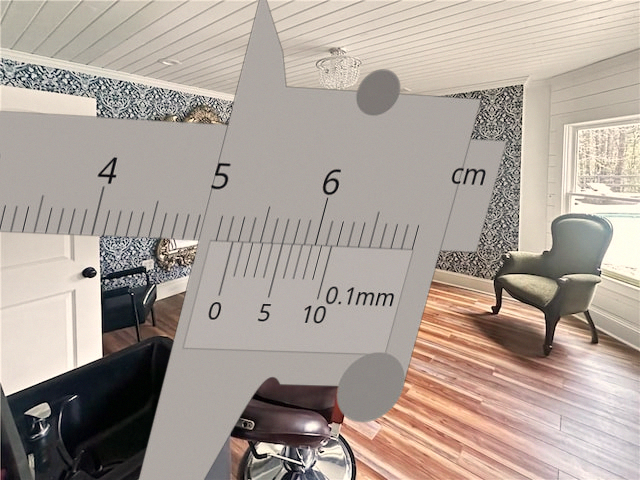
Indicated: 52.5
